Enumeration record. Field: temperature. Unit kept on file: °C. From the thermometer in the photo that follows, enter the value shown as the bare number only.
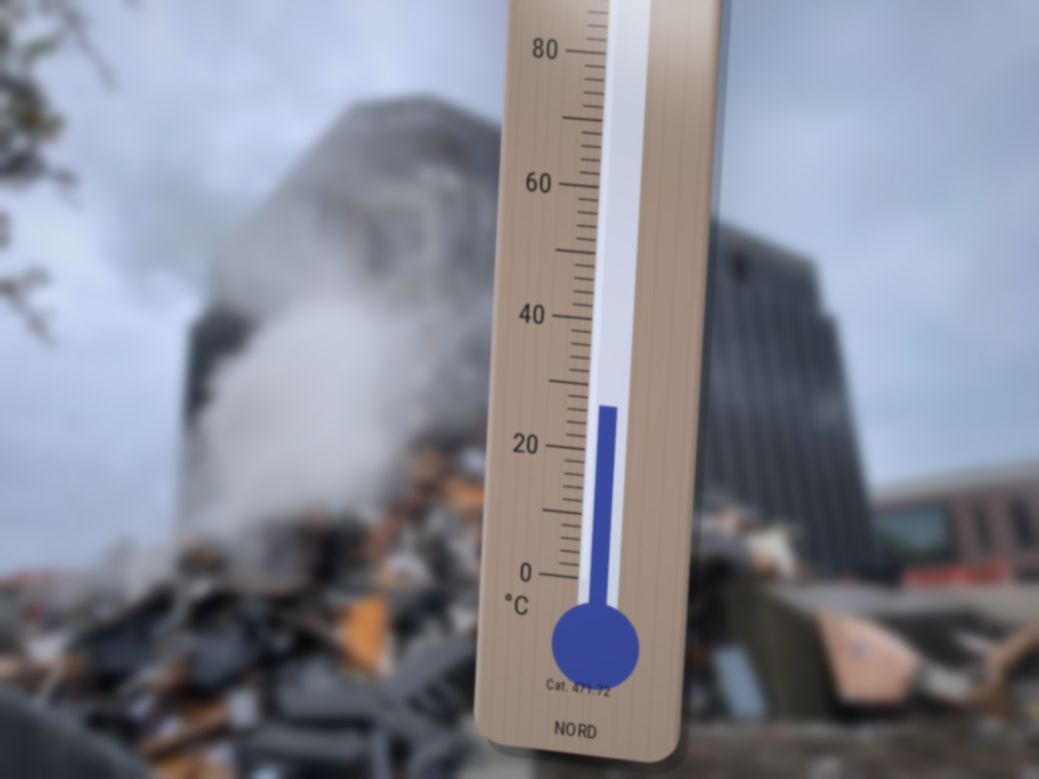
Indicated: 27
